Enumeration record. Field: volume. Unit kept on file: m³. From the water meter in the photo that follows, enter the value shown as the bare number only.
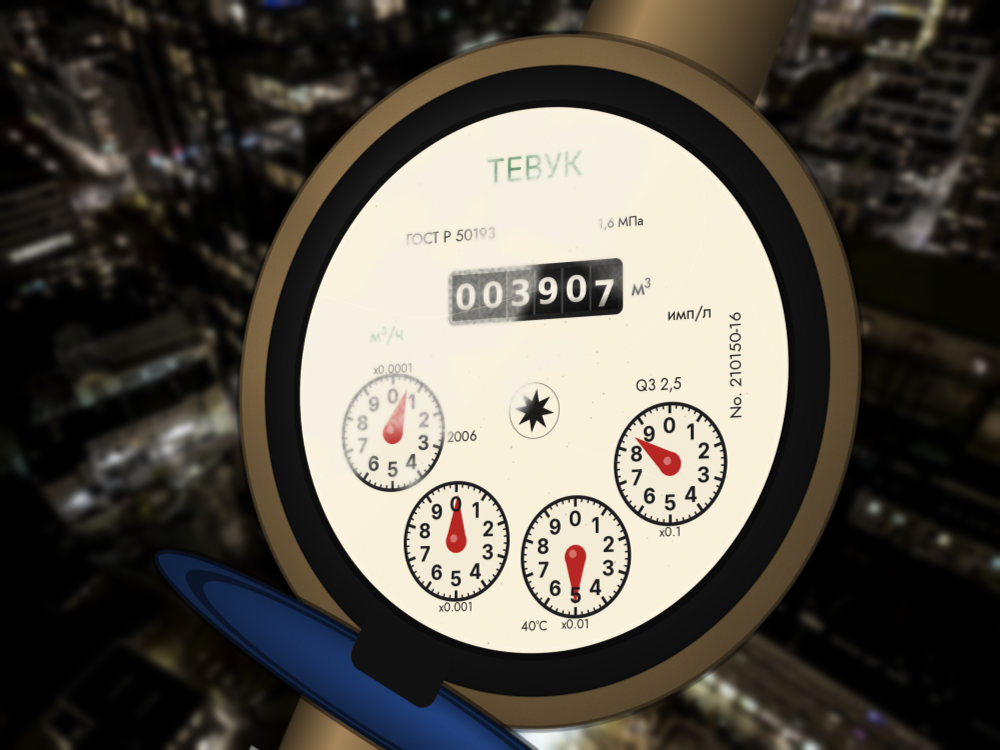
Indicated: 3906.8500
